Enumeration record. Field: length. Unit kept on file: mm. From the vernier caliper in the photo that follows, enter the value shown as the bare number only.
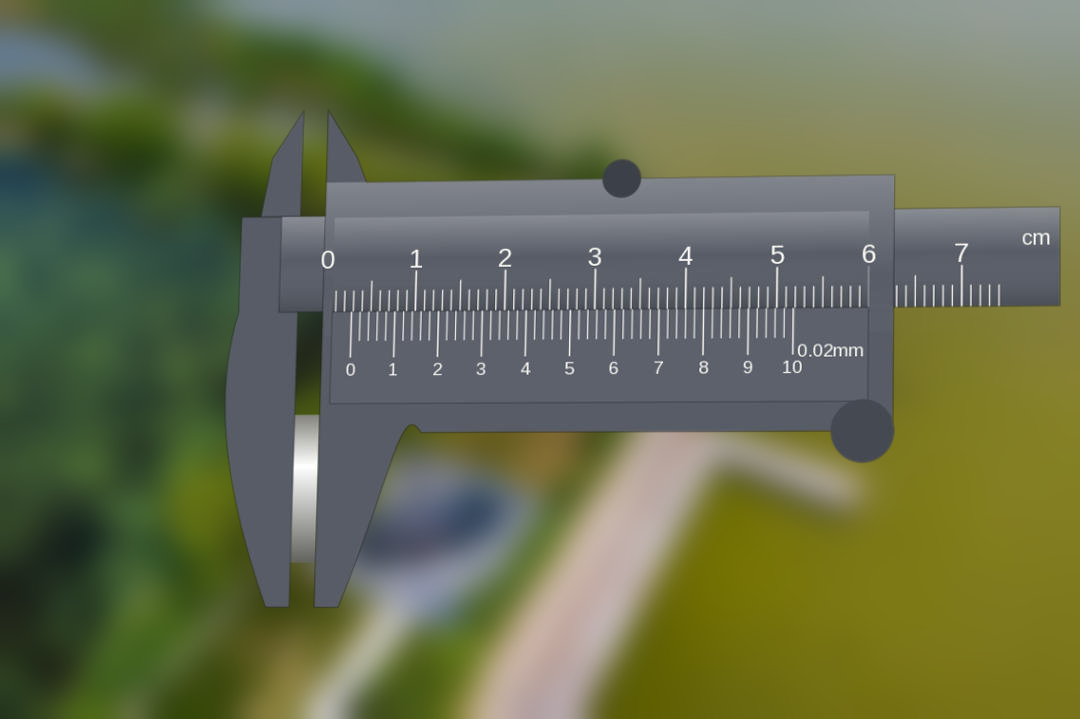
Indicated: 2.8
